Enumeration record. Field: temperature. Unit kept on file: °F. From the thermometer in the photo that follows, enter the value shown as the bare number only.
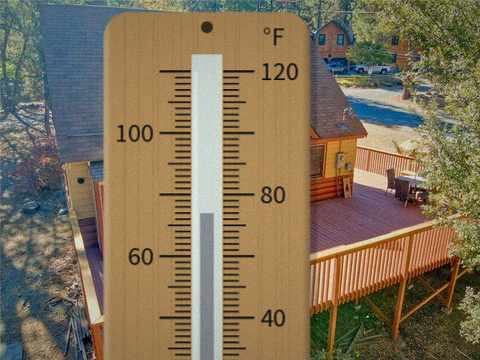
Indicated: 74
